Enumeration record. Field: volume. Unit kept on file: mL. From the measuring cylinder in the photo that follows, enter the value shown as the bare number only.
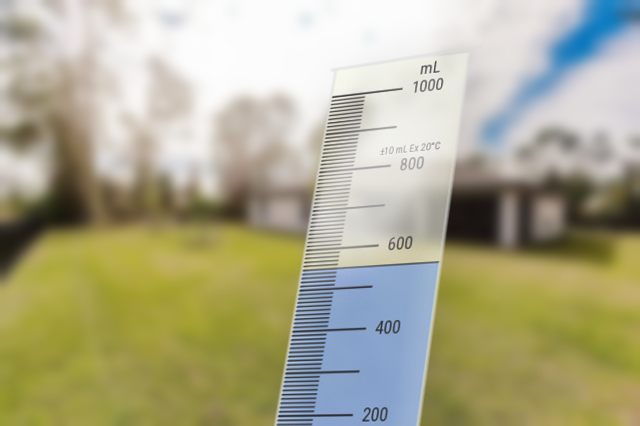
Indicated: 550
